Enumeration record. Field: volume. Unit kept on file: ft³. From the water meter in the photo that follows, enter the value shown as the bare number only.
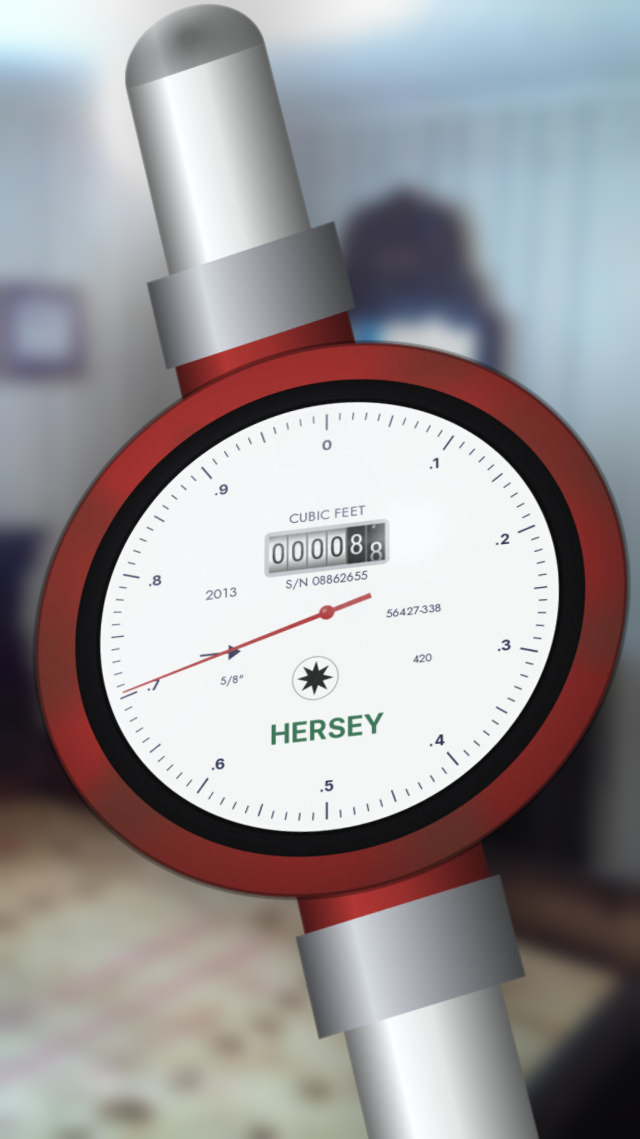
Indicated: 87.70
